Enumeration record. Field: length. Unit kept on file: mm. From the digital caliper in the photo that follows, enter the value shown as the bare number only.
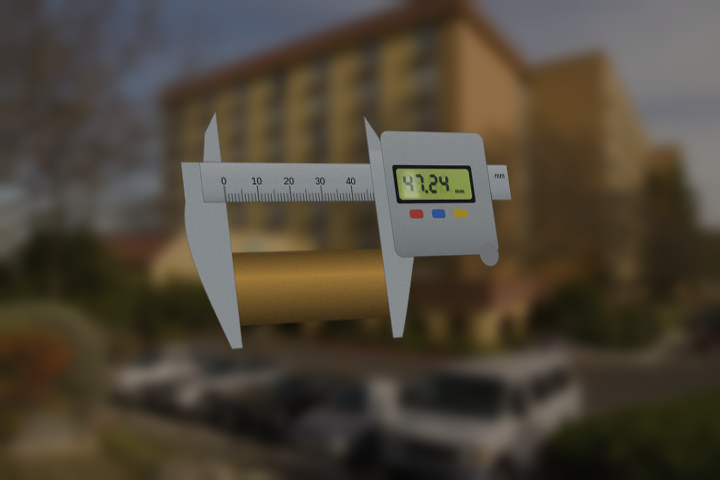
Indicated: 47.24
